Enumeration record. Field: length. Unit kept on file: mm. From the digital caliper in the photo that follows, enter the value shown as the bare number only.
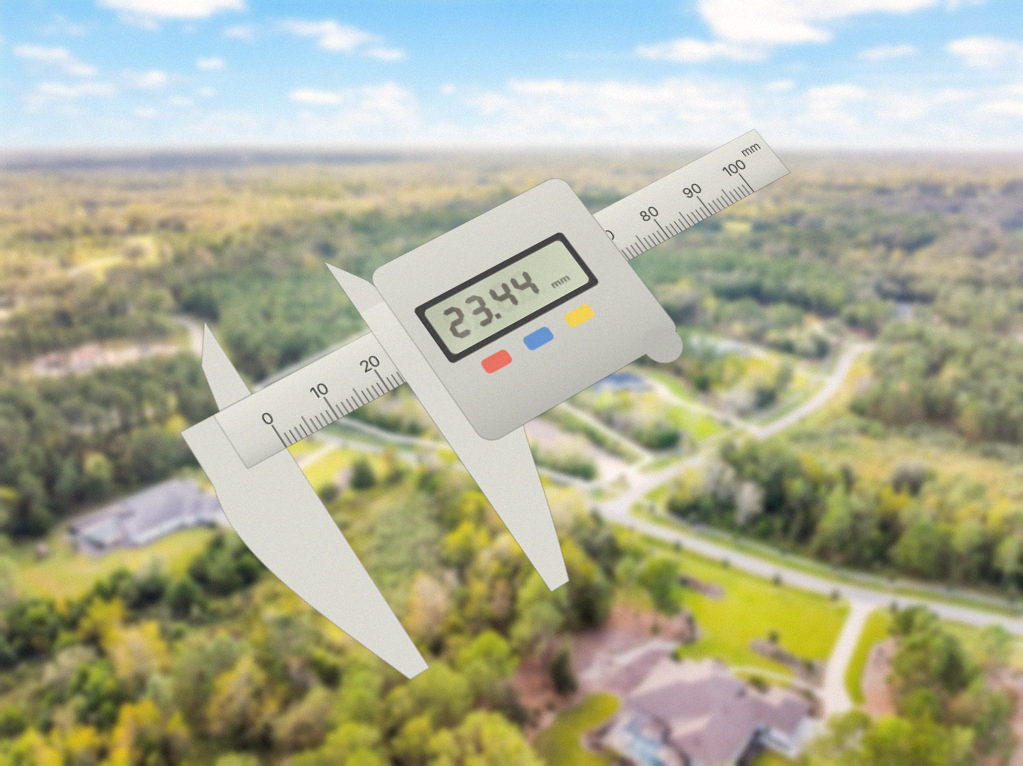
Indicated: 23.44
